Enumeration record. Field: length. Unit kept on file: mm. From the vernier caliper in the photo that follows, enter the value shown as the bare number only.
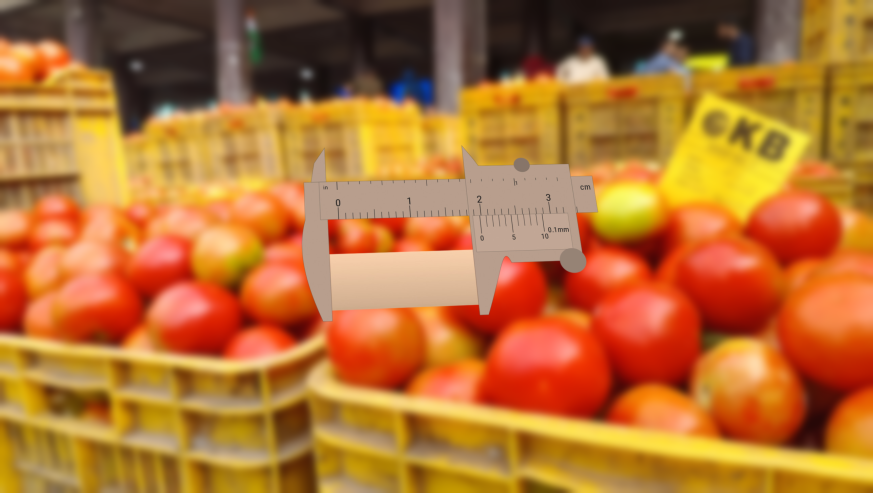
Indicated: 19.8
